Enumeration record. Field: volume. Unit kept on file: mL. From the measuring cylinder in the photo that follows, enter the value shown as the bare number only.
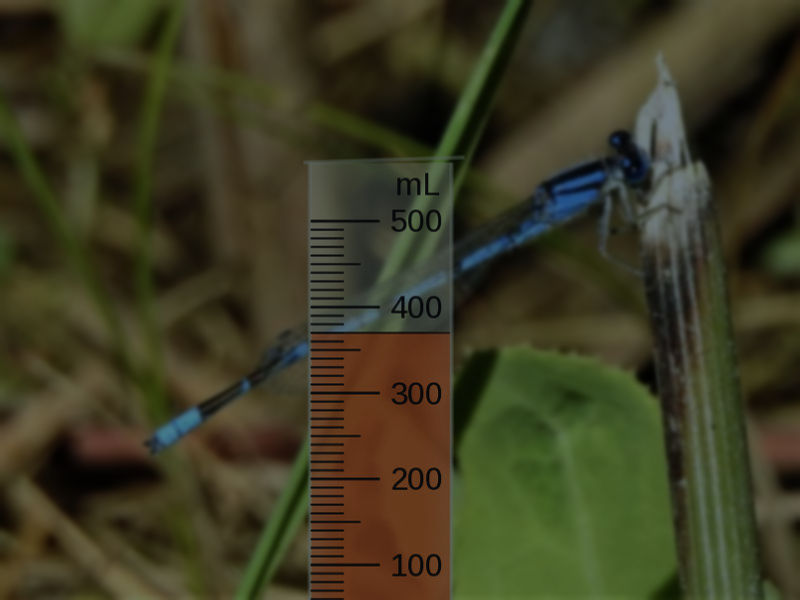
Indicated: 370
